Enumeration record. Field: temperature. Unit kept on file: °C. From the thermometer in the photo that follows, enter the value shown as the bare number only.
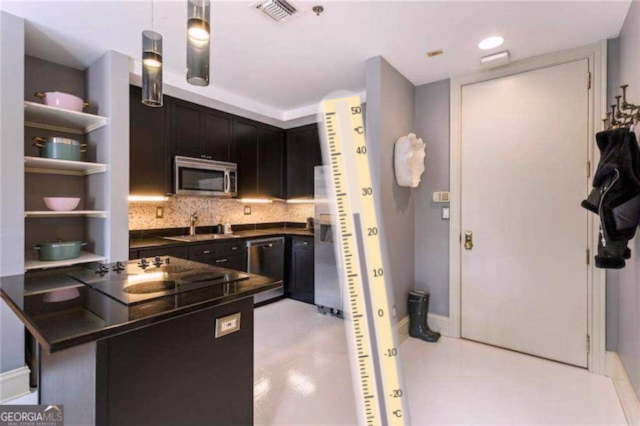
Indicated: 25
